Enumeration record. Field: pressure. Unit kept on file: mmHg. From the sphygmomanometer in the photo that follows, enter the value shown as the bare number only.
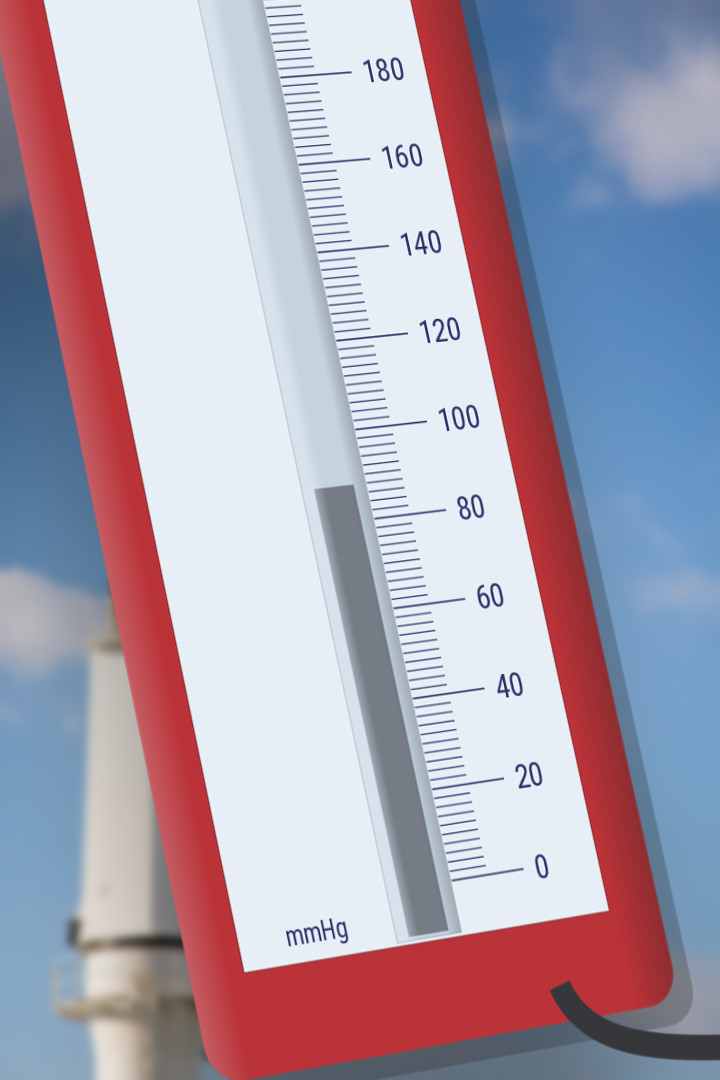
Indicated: 88
